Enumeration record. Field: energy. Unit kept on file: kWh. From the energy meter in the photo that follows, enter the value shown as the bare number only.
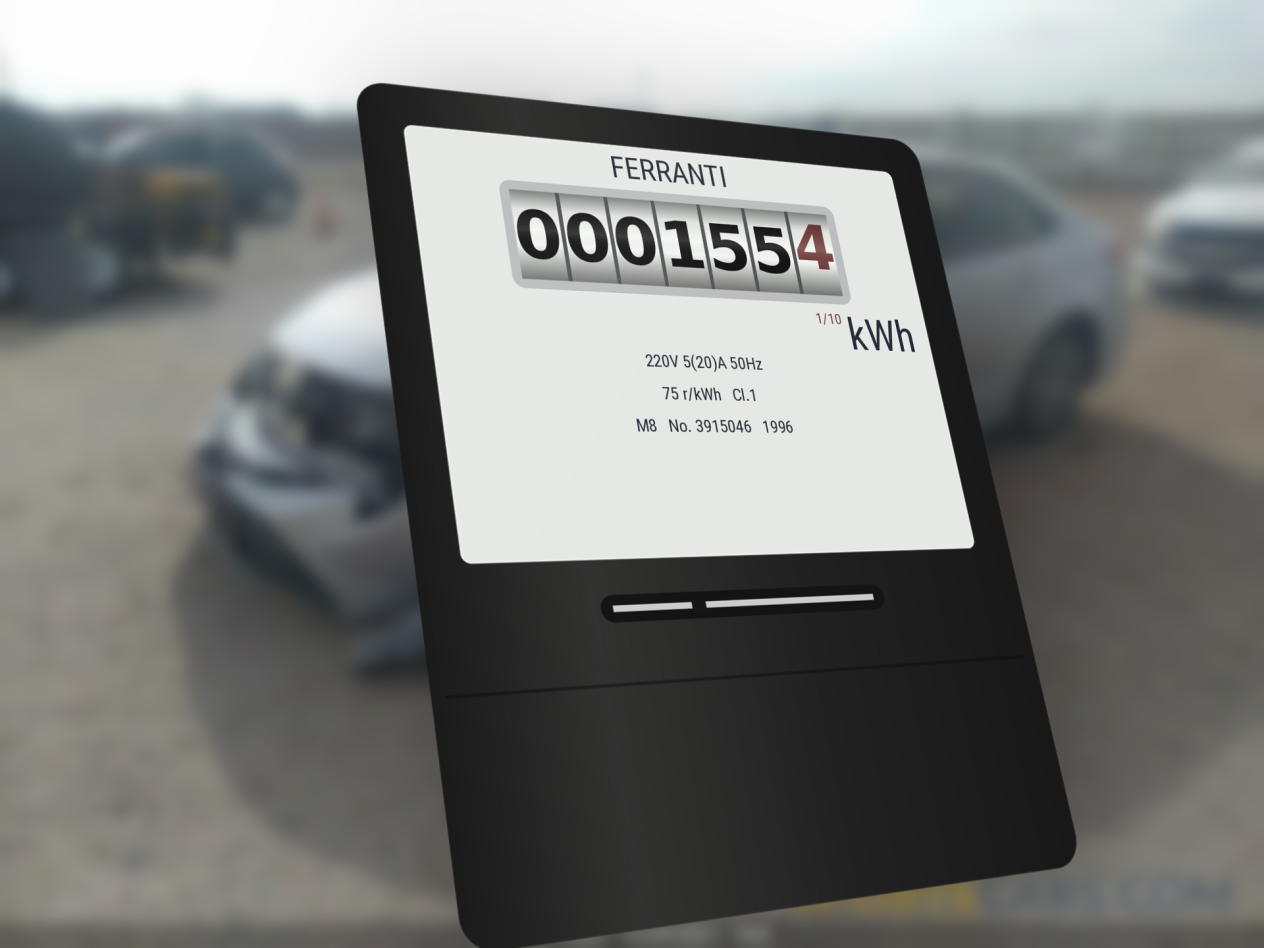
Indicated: 155.4
